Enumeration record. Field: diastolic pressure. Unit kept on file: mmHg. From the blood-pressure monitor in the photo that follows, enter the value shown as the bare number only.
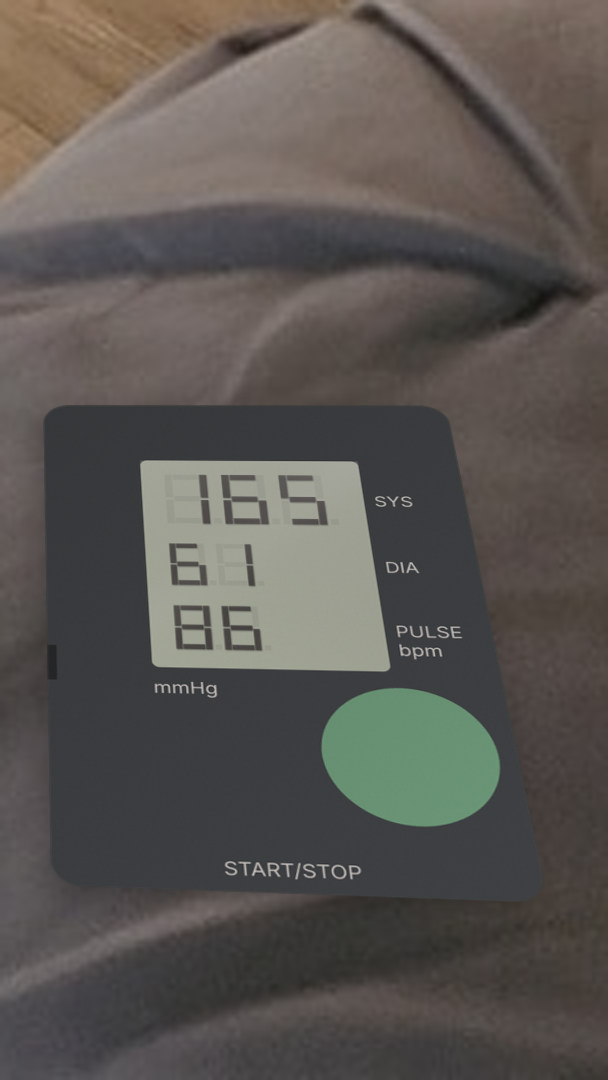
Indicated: 61
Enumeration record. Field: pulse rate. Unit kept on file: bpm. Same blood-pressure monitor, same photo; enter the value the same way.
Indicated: 86
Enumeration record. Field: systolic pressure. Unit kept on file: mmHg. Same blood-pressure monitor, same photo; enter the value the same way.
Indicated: 165
